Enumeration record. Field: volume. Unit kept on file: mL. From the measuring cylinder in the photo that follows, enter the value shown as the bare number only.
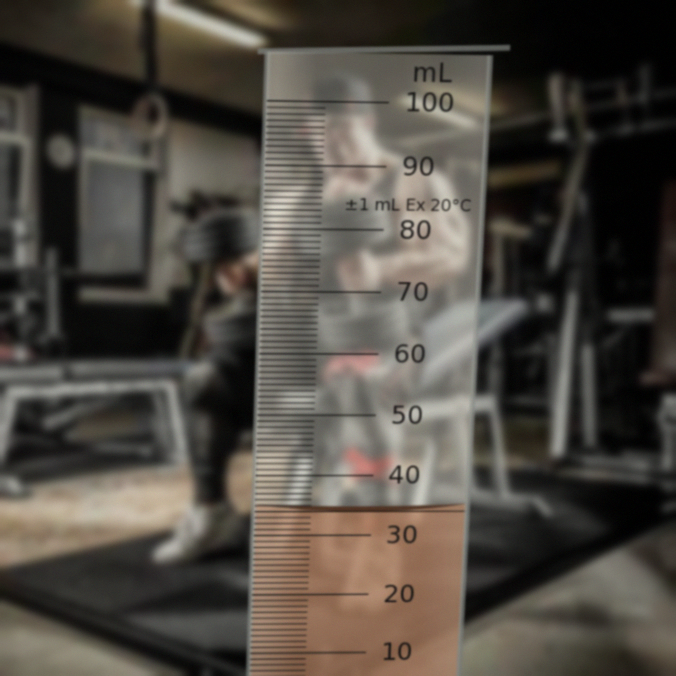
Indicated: 34
